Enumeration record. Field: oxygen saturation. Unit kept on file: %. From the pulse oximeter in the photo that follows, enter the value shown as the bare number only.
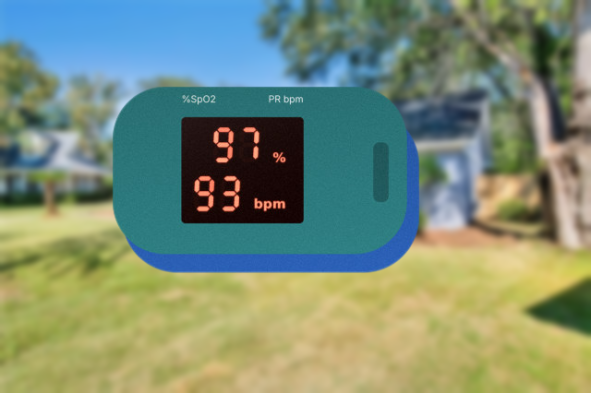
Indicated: 97
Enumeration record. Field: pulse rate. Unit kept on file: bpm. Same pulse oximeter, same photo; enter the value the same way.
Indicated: 93
